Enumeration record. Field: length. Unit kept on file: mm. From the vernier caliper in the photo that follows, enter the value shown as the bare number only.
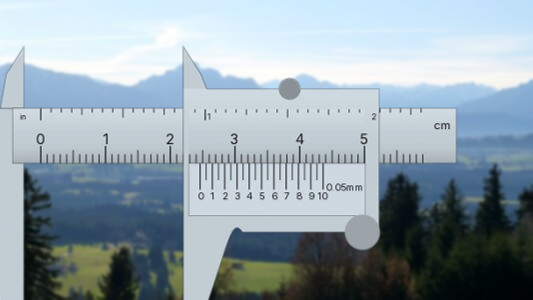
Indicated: 24.6
